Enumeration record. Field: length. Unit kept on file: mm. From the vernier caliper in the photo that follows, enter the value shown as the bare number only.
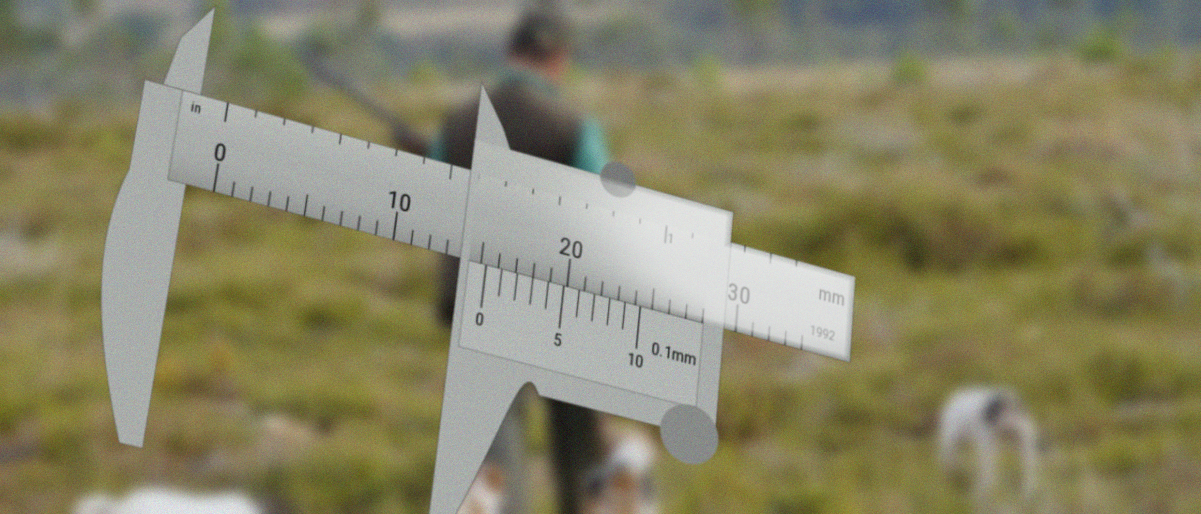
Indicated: 15.3
